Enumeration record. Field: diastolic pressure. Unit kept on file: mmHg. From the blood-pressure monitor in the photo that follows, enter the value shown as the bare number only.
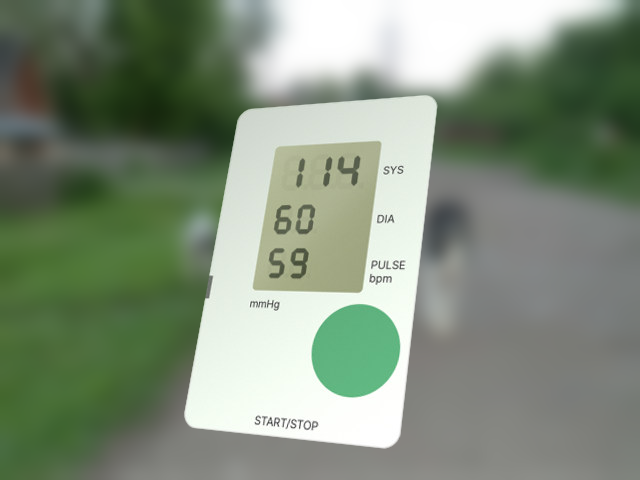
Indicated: 60
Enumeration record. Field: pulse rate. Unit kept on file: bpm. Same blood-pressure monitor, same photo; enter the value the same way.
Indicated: 59
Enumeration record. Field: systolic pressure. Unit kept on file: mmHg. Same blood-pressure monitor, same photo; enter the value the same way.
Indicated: 114
